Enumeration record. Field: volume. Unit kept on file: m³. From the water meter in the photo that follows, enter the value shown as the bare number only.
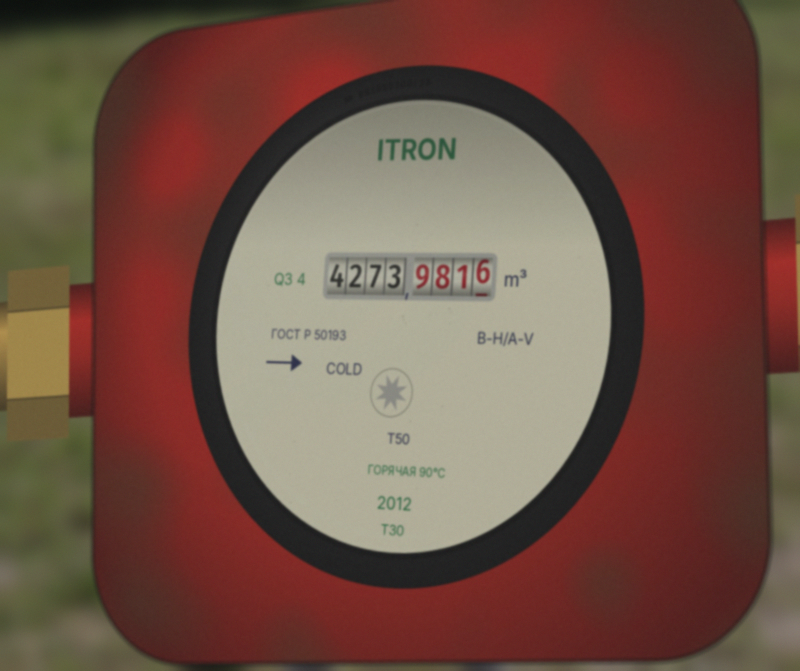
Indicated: 4273.9816
